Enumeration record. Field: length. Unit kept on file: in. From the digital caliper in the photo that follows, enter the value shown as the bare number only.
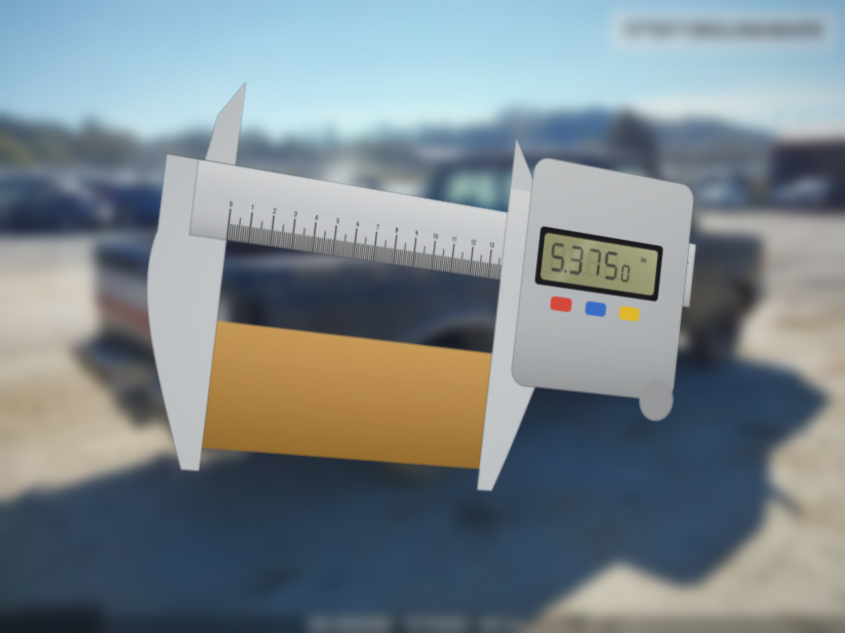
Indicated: 5.3750
